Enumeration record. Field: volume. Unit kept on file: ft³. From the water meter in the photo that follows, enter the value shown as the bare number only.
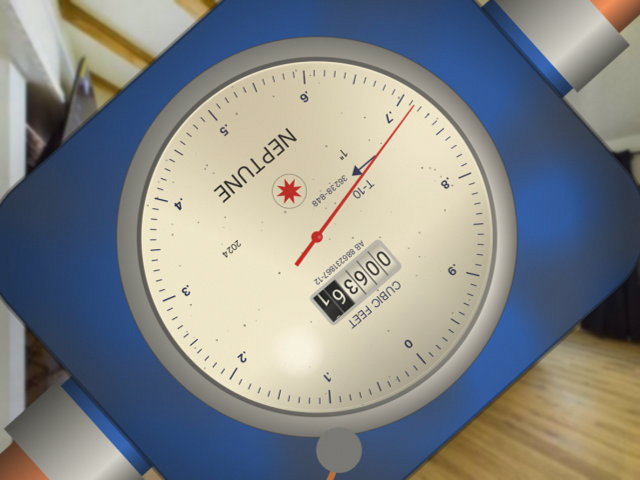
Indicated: 6360.71
